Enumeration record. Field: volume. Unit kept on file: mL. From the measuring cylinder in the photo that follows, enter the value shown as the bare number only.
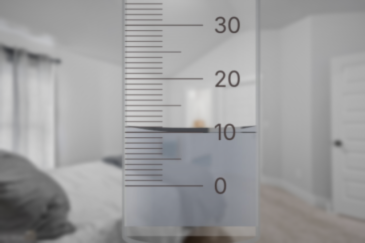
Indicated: 10
